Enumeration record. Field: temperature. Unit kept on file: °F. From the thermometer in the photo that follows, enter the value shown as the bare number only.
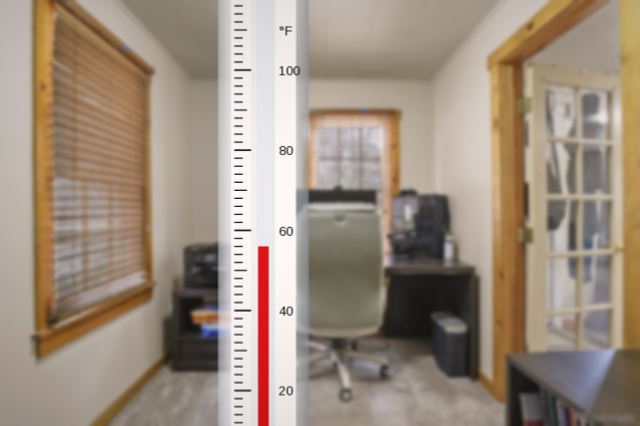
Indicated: 56
